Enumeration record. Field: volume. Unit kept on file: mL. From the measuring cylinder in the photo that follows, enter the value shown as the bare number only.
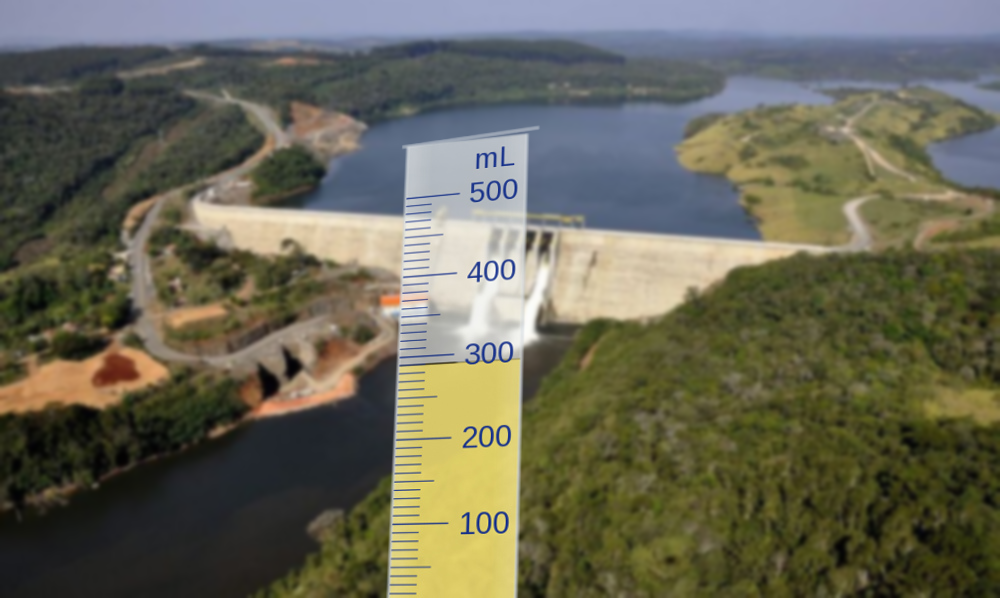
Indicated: 290
